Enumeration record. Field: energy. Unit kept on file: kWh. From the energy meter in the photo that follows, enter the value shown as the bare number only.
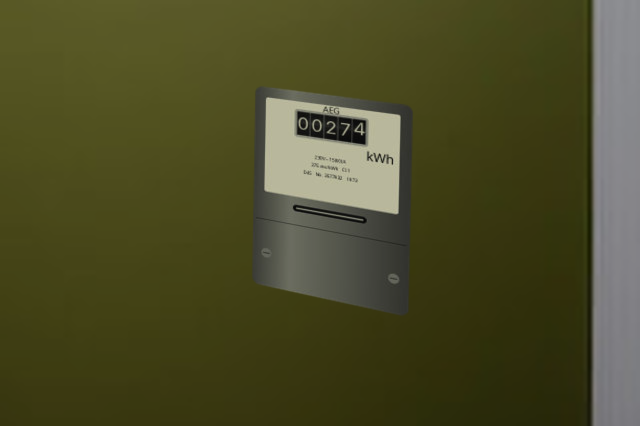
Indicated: 274
